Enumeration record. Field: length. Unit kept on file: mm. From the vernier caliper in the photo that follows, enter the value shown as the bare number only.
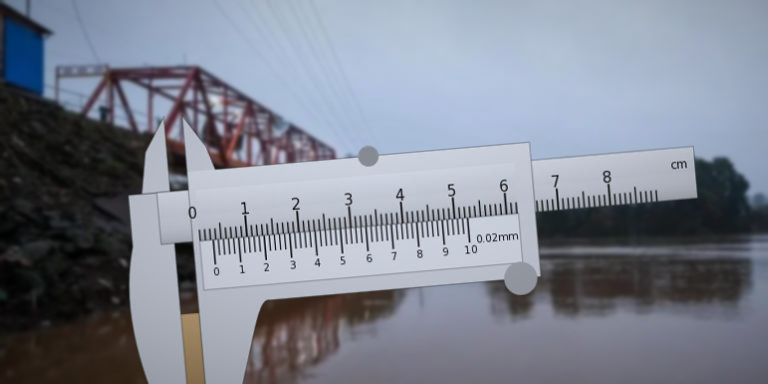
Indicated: 3.5
